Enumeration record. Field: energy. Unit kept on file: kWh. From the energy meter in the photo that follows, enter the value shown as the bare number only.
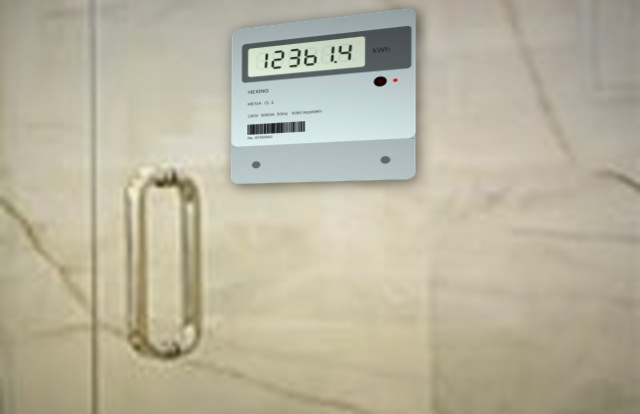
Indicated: 12361.4
